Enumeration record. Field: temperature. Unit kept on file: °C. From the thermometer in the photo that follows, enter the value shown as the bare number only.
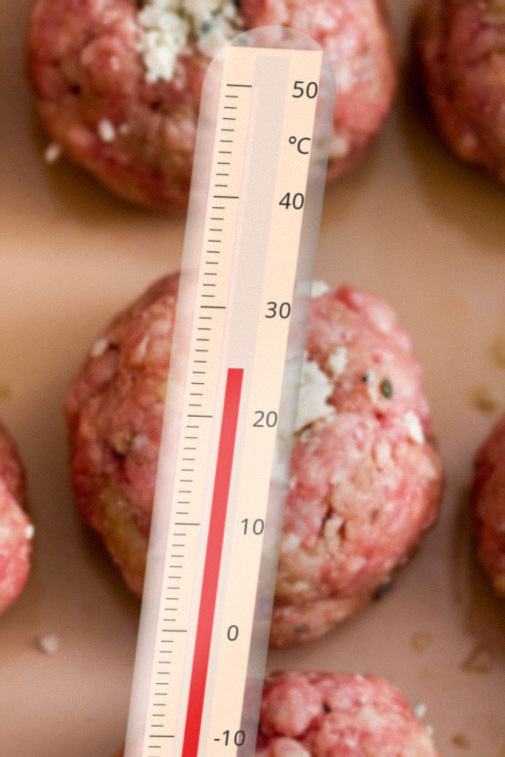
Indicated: 24.5
